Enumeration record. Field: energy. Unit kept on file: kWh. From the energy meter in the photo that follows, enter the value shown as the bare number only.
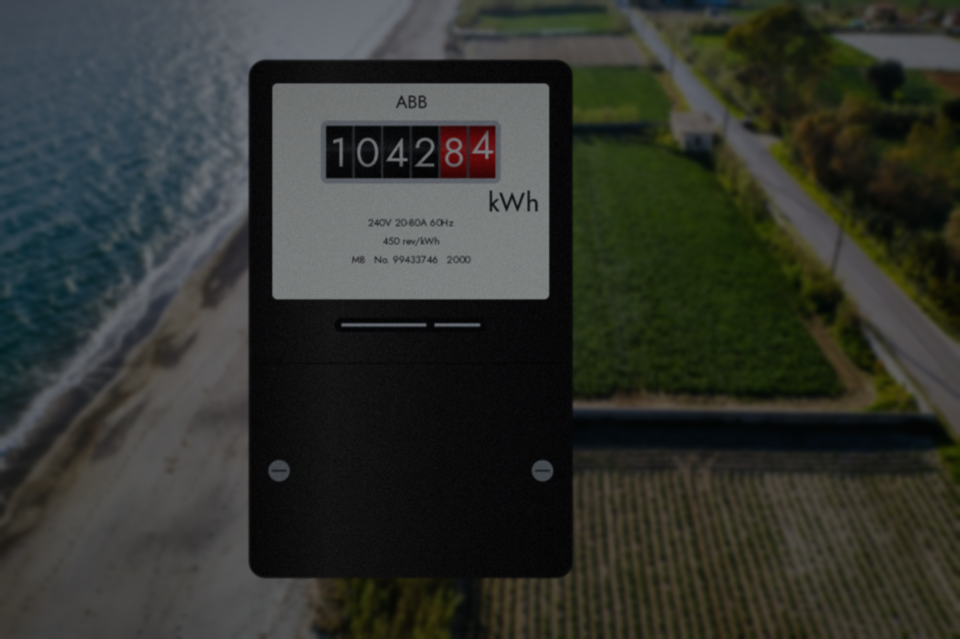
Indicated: 1042.84
